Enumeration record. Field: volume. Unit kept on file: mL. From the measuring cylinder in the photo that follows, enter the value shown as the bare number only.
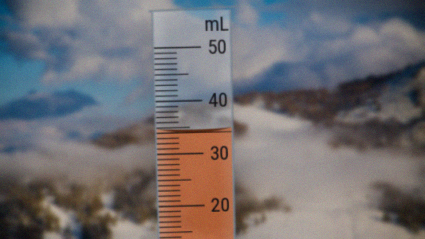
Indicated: 34
